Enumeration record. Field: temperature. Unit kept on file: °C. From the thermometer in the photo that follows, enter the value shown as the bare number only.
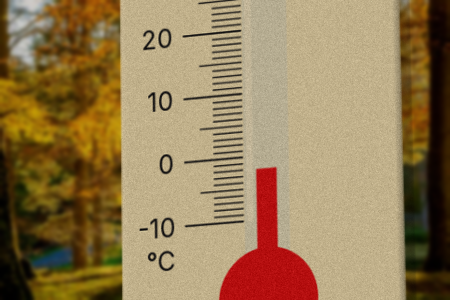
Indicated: -2
